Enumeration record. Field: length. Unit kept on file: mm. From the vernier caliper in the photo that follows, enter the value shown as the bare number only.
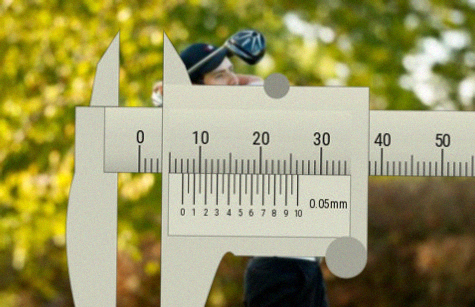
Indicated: 7.2
